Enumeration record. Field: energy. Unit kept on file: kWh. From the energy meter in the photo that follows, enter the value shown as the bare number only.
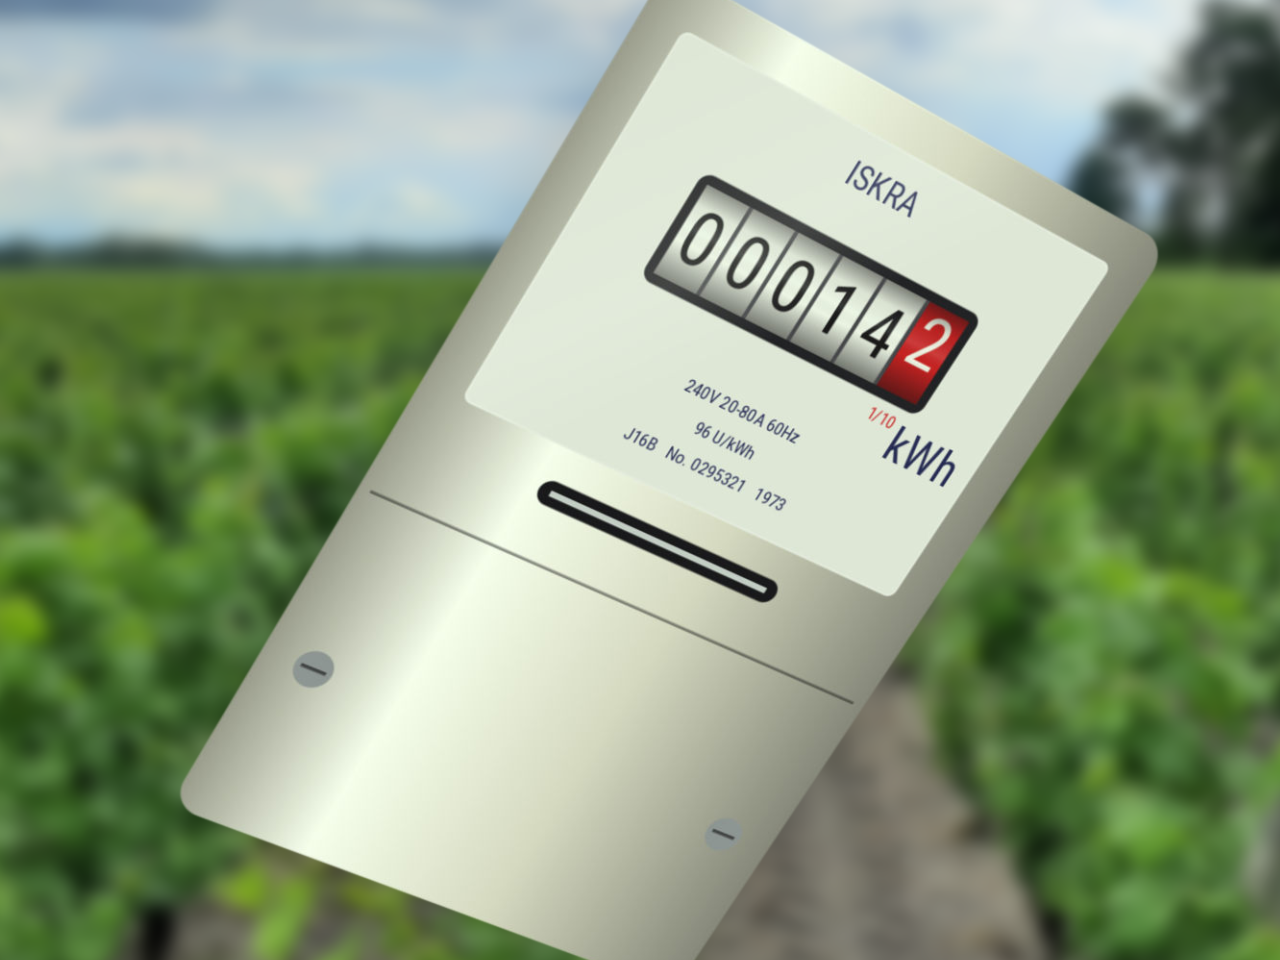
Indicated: 14.2
